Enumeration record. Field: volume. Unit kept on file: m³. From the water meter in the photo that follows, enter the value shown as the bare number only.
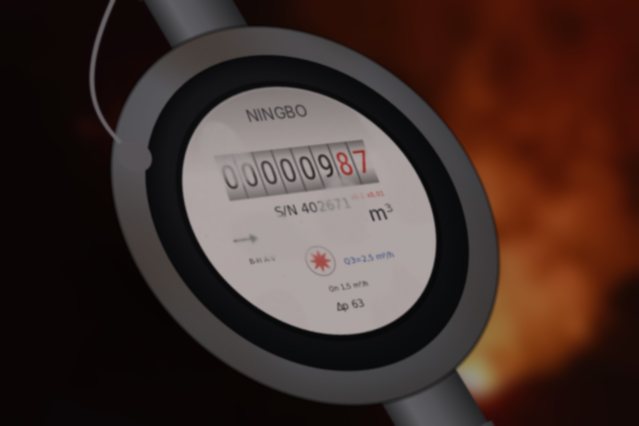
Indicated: 9.87
